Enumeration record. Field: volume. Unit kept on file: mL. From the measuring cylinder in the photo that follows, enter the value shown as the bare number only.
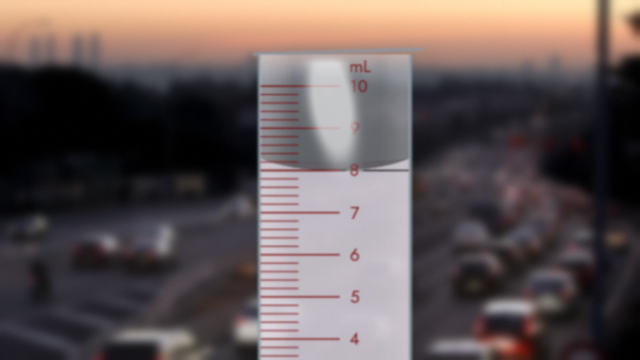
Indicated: 8
